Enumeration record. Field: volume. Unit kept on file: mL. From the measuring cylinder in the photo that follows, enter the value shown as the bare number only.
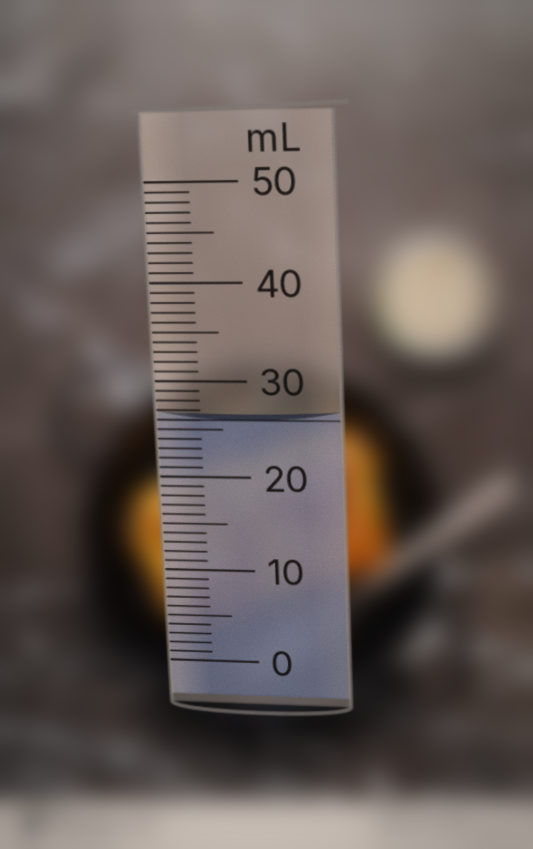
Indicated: 26
